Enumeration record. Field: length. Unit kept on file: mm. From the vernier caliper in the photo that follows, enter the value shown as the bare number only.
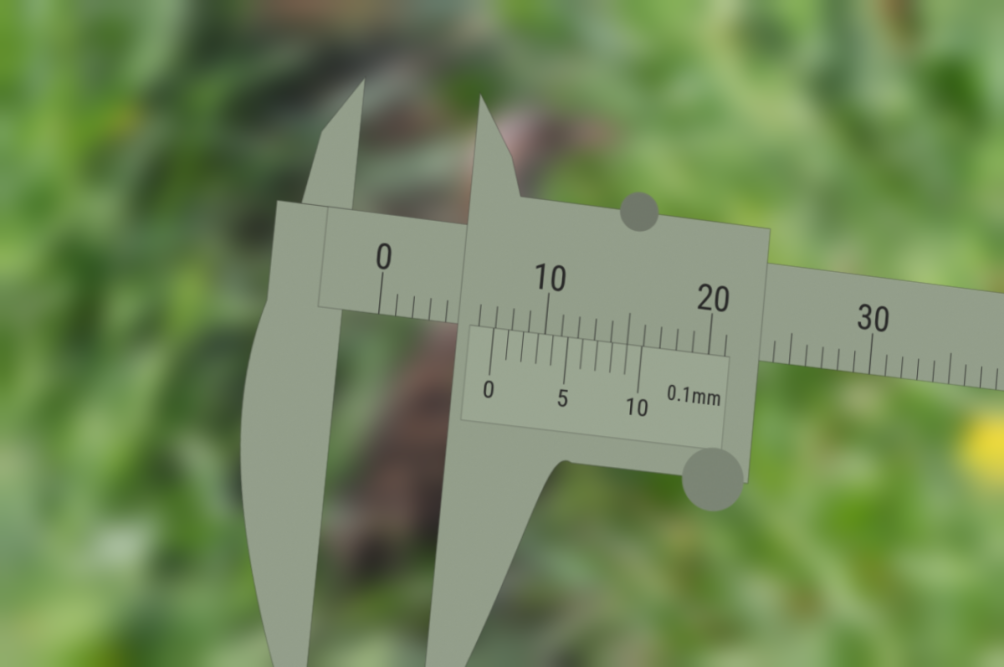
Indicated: 6.9
